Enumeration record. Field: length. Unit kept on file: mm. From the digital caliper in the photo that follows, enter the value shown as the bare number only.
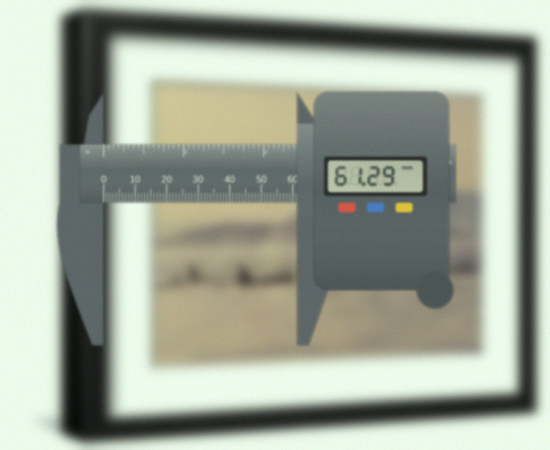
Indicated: 61.29
